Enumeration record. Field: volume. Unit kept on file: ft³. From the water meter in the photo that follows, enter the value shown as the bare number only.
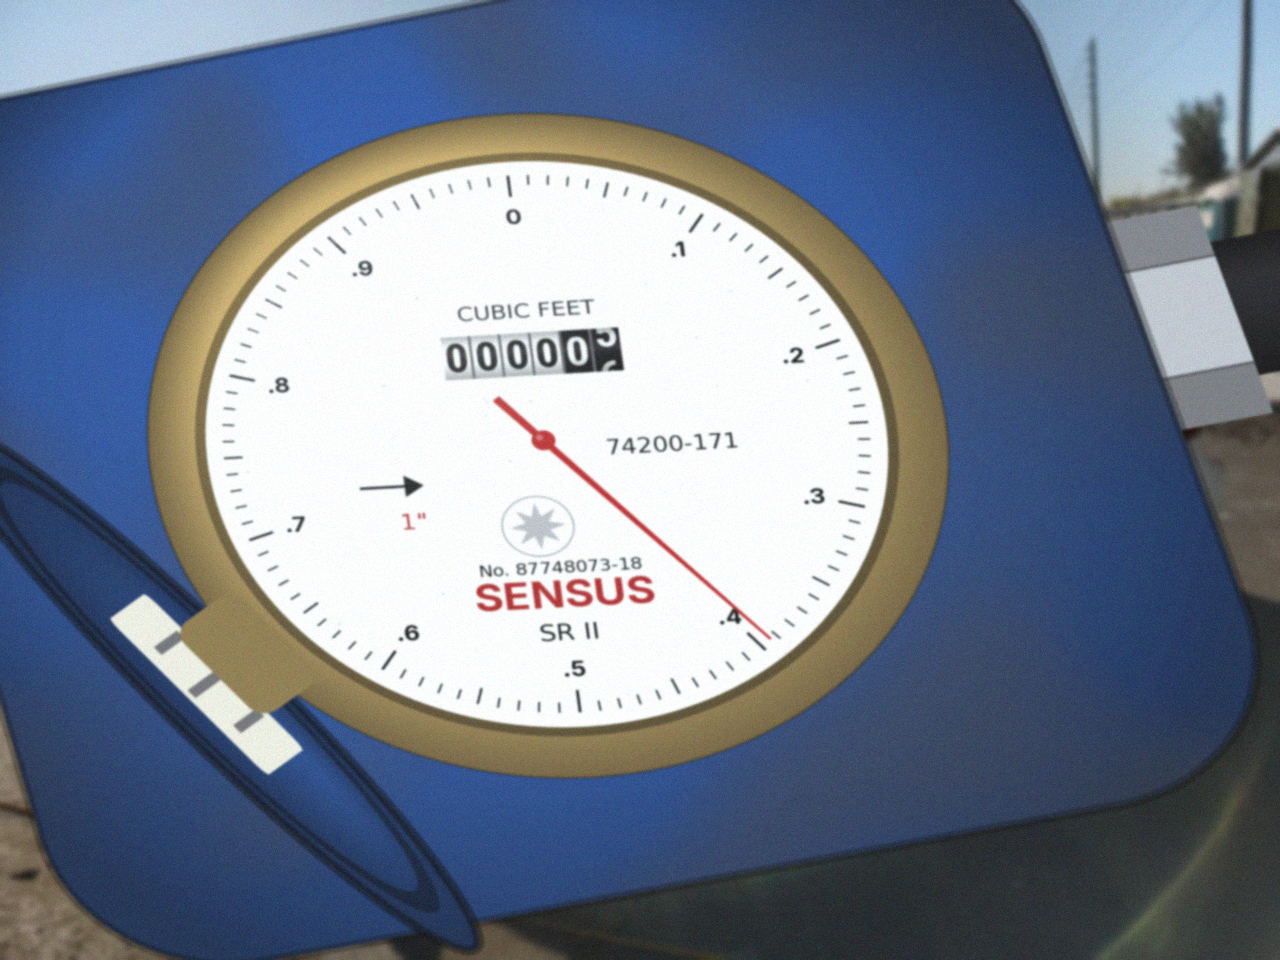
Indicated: 5.39
